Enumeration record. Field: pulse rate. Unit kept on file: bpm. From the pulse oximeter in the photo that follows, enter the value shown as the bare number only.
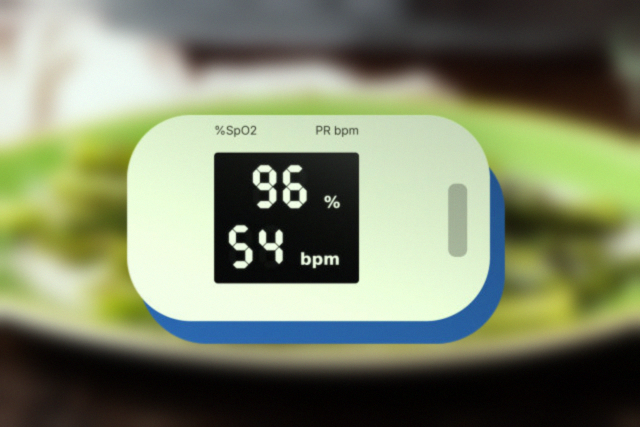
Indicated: 54
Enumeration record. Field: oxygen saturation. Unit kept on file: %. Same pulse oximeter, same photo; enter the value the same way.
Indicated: 96
